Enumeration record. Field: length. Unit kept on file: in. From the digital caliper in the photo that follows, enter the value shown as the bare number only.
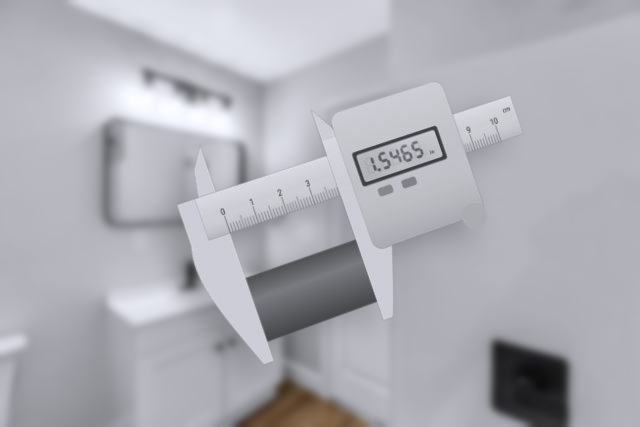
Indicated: 1.5465
